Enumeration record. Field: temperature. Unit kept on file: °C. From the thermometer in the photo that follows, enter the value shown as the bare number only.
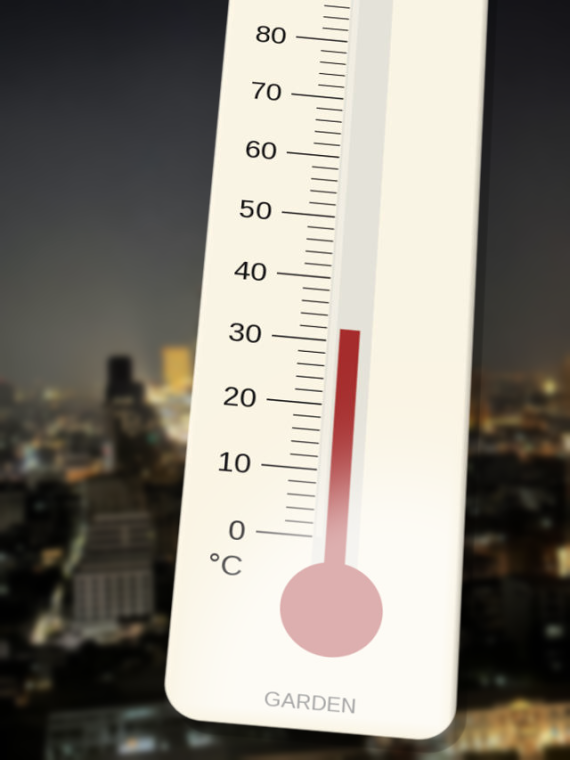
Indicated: 32
